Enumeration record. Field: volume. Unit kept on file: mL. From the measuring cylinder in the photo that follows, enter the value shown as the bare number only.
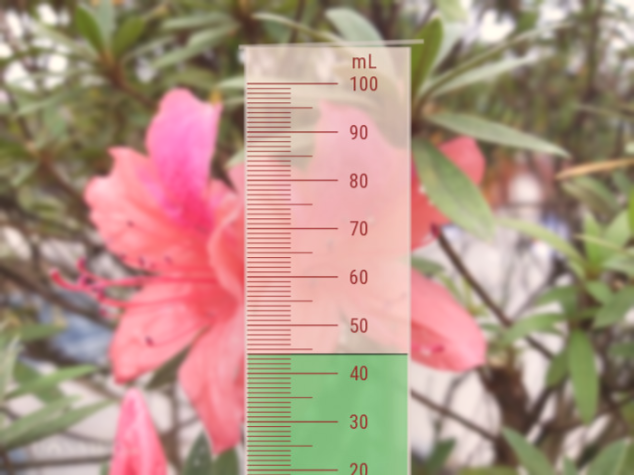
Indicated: 44
